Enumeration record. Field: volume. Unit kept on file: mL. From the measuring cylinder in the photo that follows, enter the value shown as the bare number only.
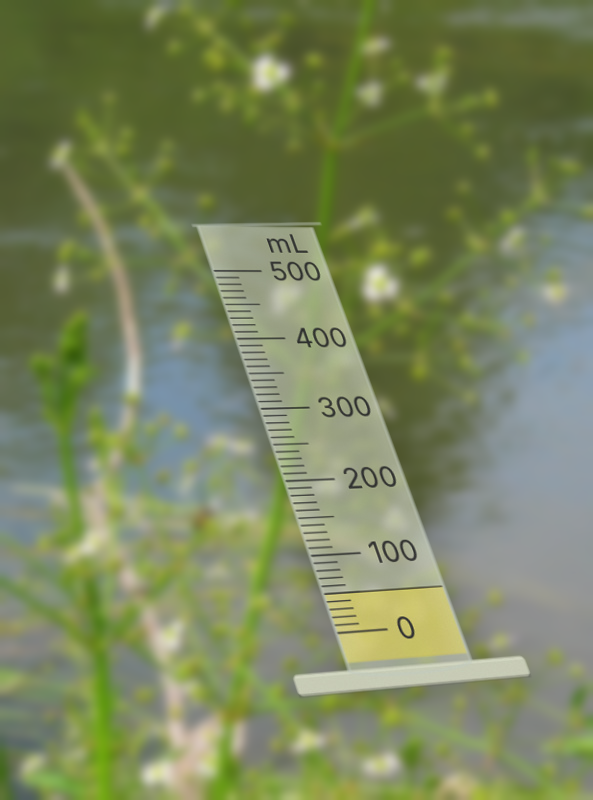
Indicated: 50
